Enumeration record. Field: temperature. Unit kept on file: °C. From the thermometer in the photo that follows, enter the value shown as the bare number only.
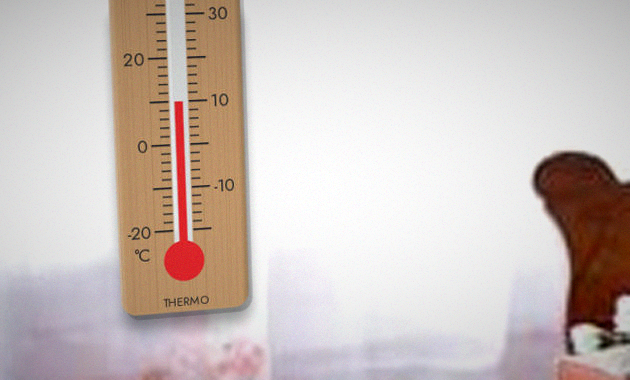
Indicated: 10
